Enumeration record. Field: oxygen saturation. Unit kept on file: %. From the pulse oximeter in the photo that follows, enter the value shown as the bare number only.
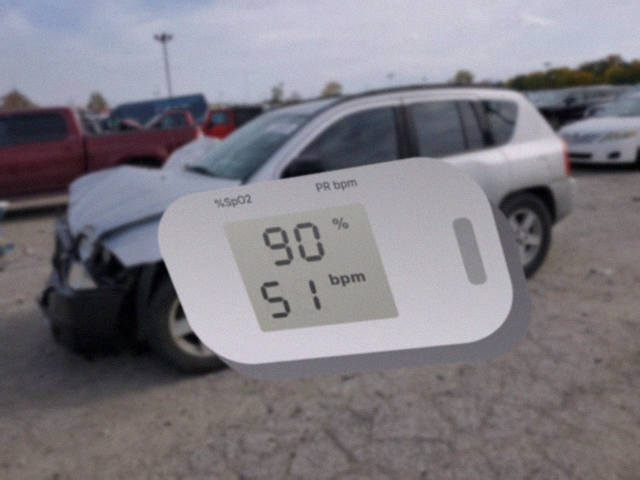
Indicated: 90
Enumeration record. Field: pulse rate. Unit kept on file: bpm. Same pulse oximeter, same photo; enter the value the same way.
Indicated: 51
